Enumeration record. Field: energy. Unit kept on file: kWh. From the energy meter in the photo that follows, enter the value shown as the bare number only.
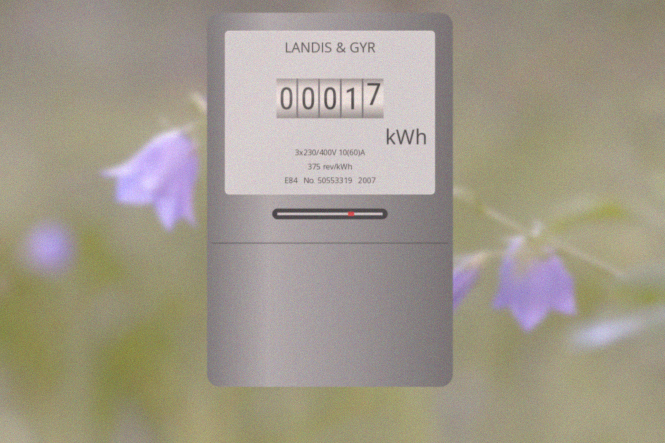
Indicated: 17
